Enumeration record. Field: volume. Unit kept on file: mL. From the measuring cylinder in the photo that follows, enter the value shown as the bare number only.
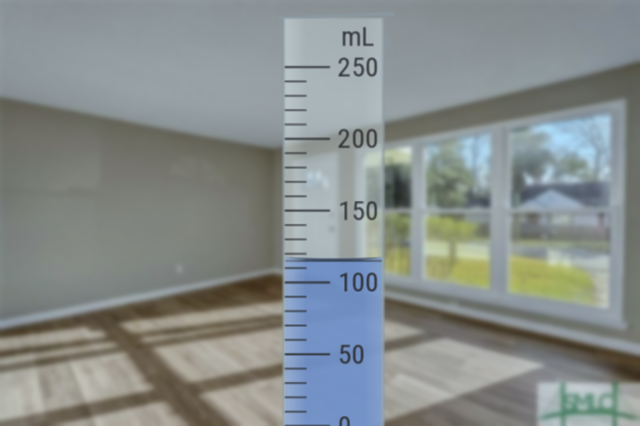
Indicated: 115
